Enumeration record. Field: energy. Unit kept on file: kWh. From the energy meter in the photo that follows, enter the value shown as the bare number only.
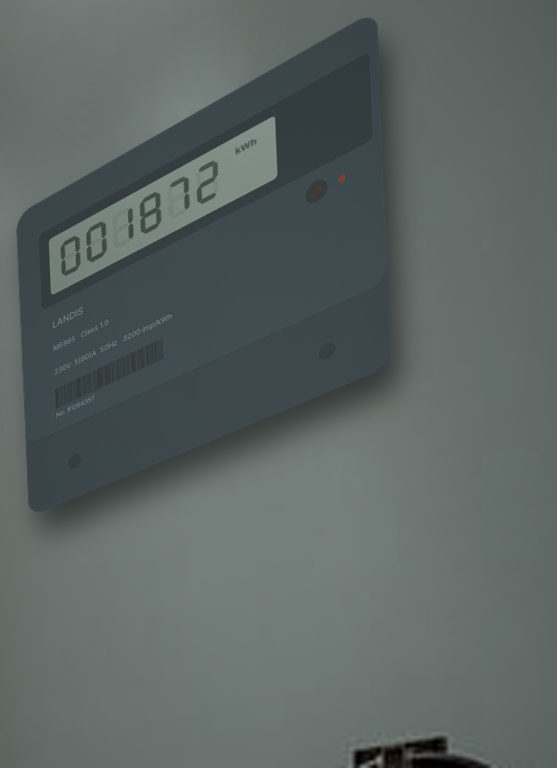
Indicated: 1872
